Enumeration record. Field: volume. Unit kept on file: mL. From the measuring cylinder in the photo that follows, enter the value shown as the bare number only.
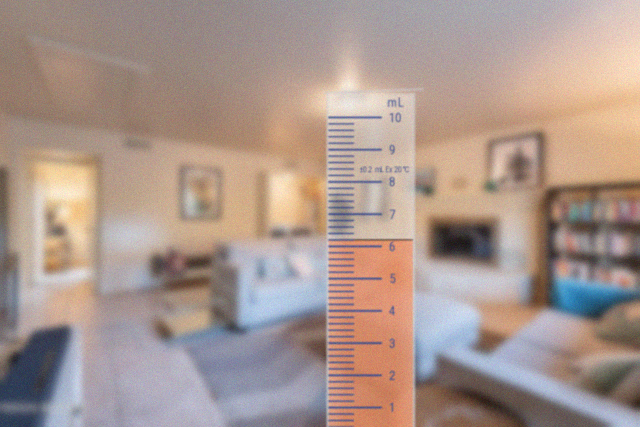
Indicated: 6.2
